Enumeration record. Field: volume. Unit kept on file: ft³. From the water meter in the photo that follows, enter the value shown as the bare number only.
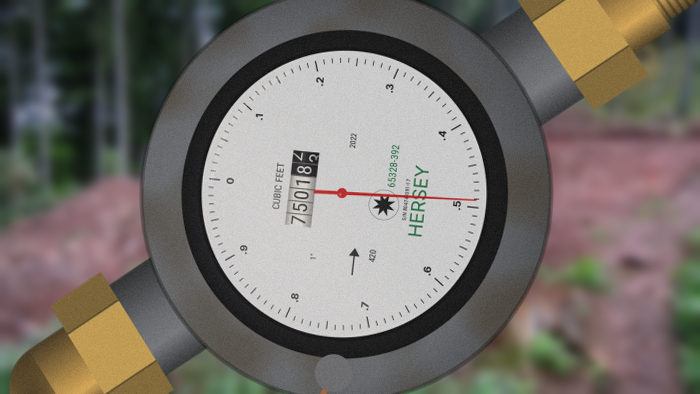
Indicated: 750182.49
